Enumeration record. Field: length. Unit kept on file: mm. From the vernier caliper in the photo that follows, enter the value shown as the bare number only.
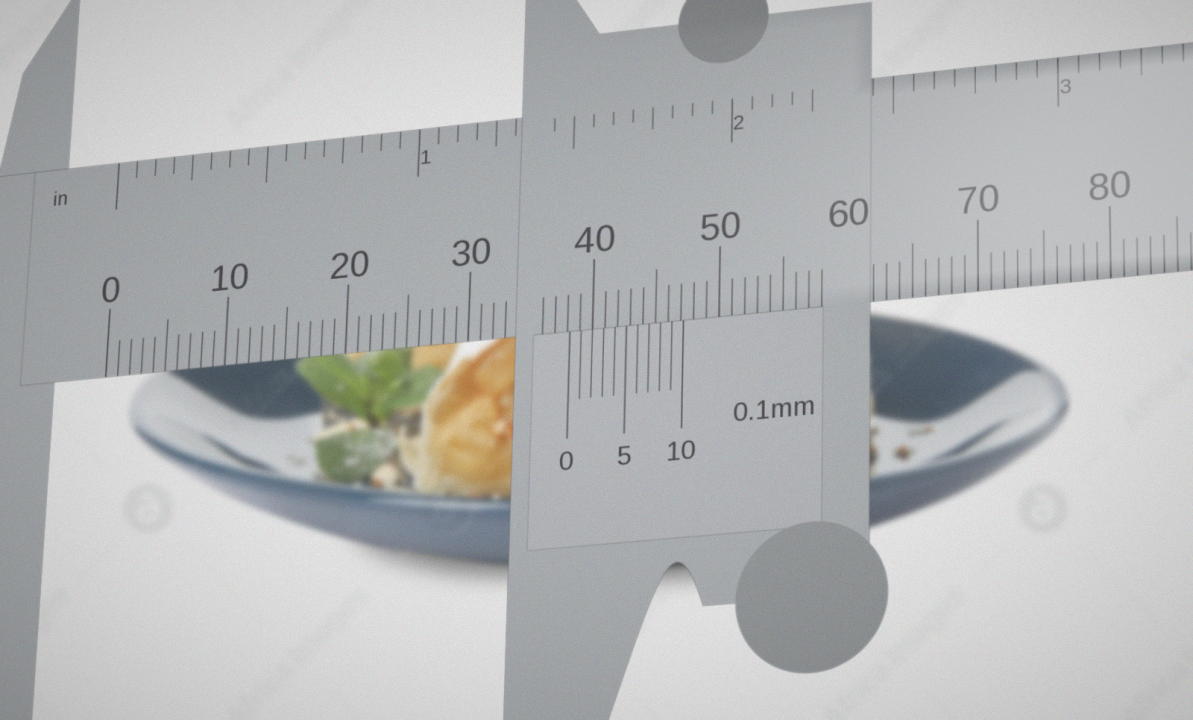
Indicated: 38.2
